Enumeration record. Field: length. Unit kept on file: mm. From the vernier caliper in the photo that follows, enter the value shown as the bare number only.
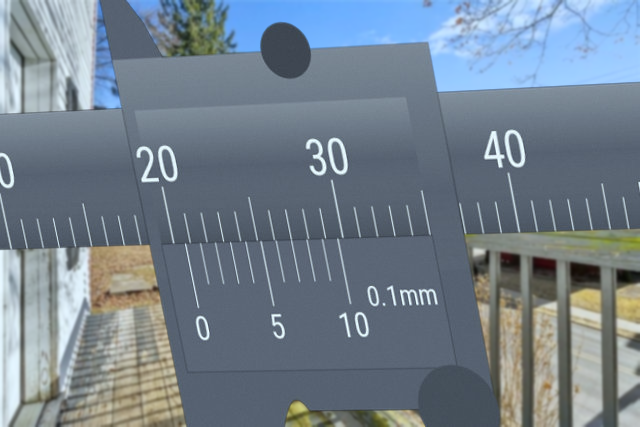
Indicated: 20.7
